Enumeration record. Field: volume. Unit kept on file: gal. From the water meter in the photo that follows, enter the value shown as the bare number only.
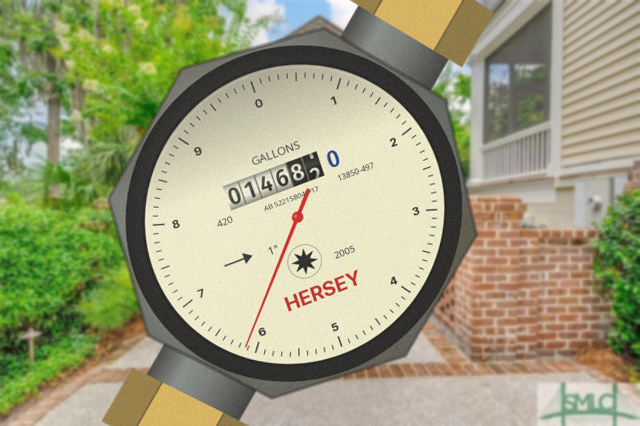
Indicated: 146816.1
